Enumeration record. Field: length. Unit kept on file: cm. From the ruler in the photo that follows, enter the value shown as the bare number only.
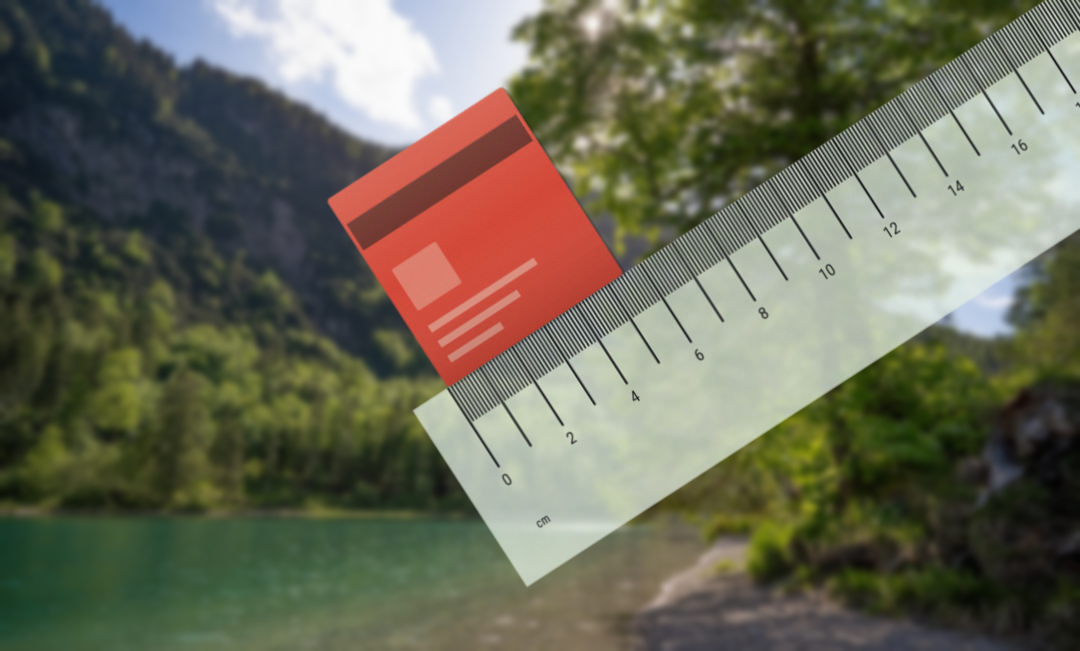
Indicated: 5.5
